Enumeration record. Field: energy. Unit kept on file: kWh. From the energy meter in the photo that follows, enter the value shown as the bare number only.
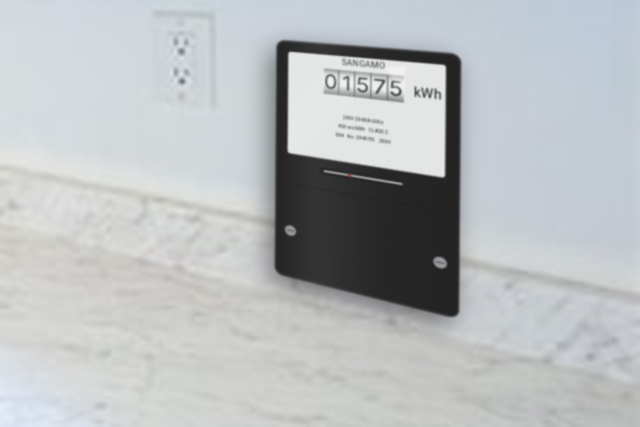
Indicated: 1575
